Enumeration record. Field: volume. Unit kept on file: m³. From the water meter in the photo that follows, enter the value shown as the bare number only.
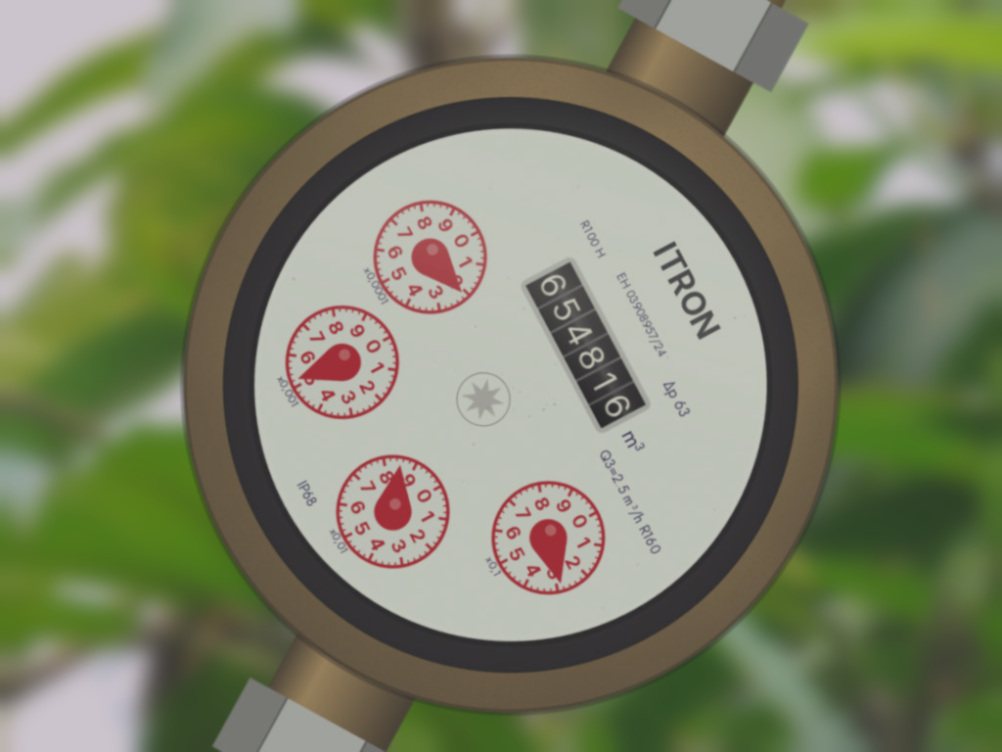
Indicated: 654816.2852
